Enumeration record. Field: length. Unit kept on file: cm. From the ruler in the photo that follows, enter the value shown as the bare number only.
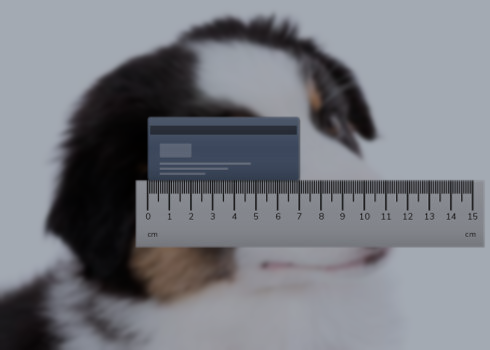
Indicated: 7
